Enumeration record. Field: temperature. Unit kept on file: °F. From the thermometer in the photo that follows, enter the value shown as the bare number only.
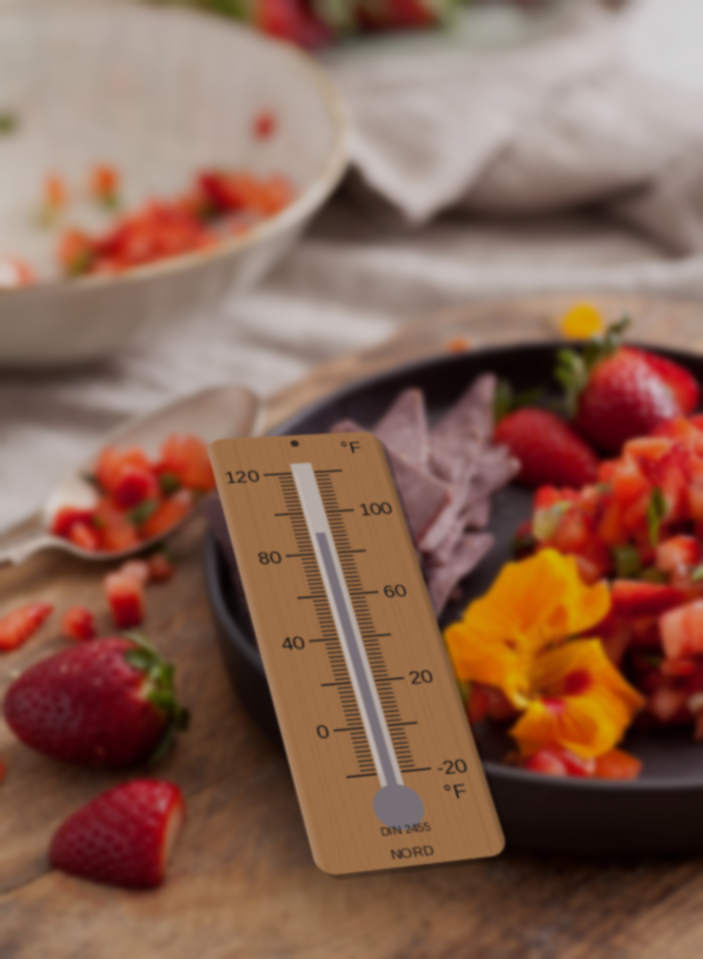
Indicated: 90
